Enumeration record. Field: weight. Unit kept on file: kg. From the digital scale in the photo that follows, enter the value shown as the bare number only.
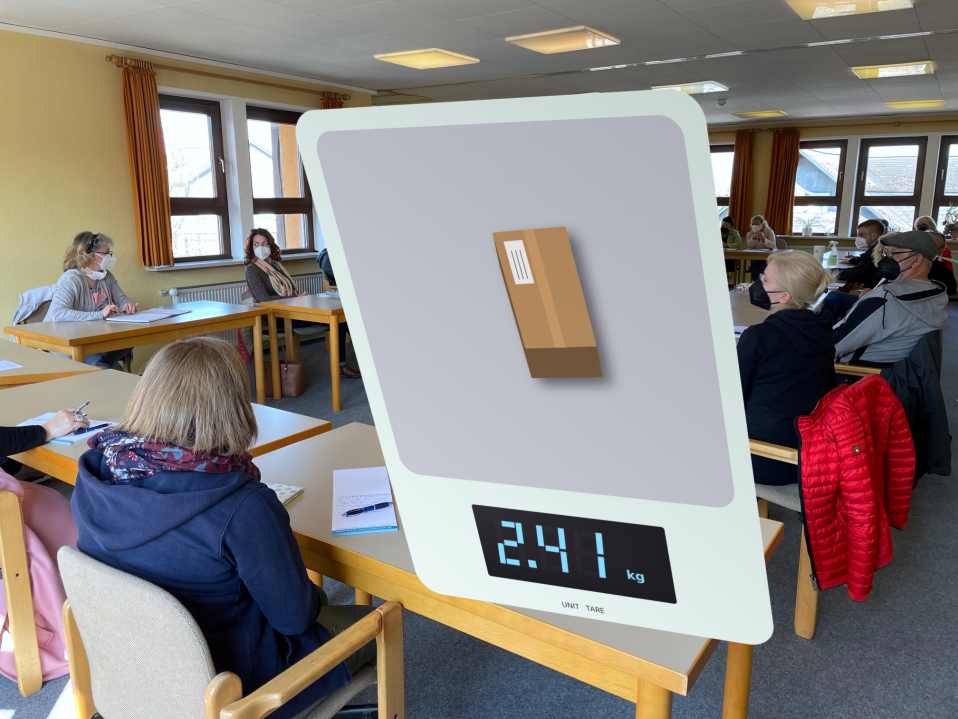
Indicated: 2.41
